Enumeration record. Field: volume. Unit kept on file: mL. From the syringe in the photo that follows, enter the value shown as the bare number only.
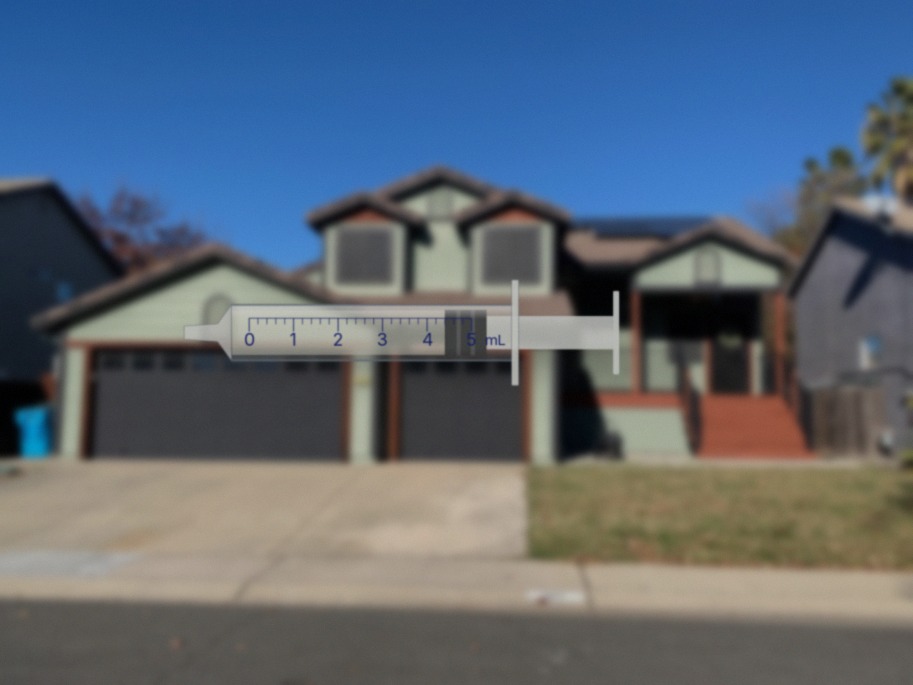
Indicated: 4.4
